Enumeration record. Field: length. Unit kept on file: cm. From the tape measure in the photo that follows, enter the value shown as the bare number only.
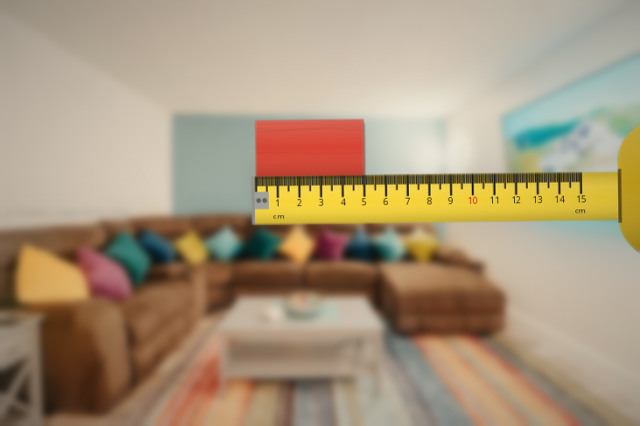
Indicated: 5
